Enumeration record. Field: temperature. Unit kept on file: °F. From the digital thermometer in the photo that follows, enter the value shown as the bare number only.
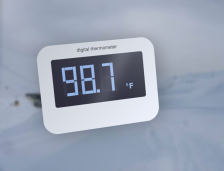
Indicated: 98.7
